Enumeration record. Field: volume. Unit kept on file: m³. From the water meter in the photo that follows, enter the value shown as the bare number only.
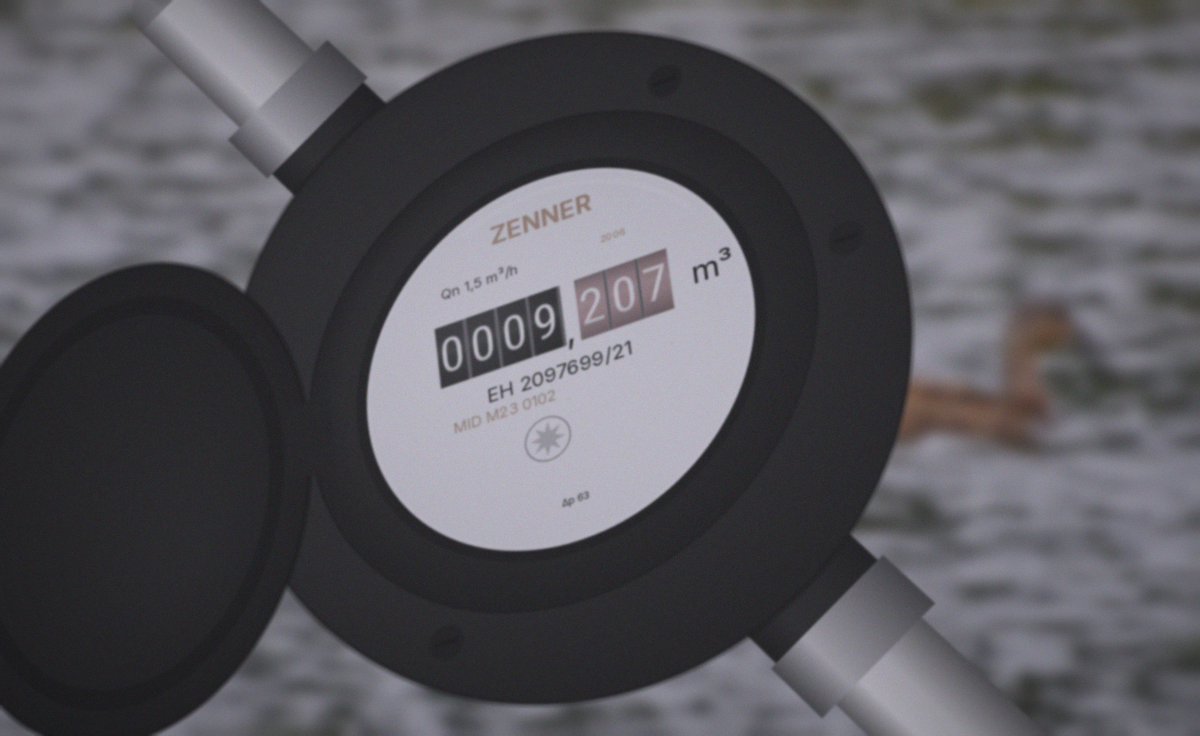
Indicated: 9.207
